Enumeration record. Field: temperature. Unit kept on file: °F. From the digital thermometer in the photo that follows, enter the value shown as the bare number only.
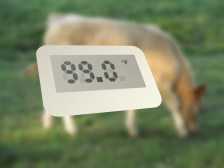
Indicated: 99.0
